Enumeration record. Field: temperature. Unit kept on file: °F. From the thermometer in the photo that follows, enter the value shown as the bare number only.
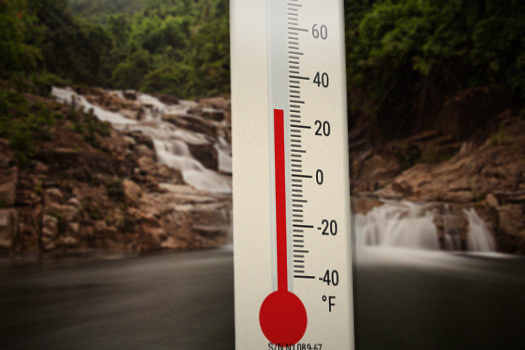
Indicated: 26
